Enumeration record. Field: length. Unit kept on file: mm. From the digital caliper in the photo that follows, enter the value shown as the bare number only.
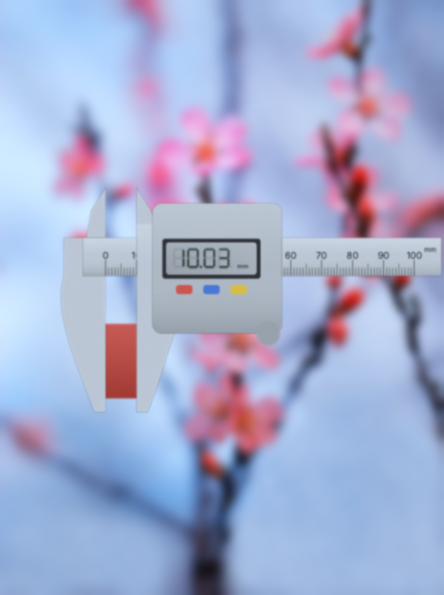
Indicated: 10.03
